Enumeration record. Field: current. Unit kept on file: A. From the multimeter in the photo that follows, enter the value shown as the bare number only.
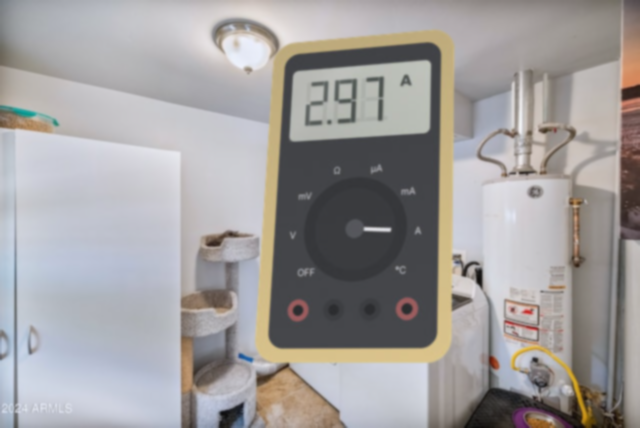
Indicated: 2.97
